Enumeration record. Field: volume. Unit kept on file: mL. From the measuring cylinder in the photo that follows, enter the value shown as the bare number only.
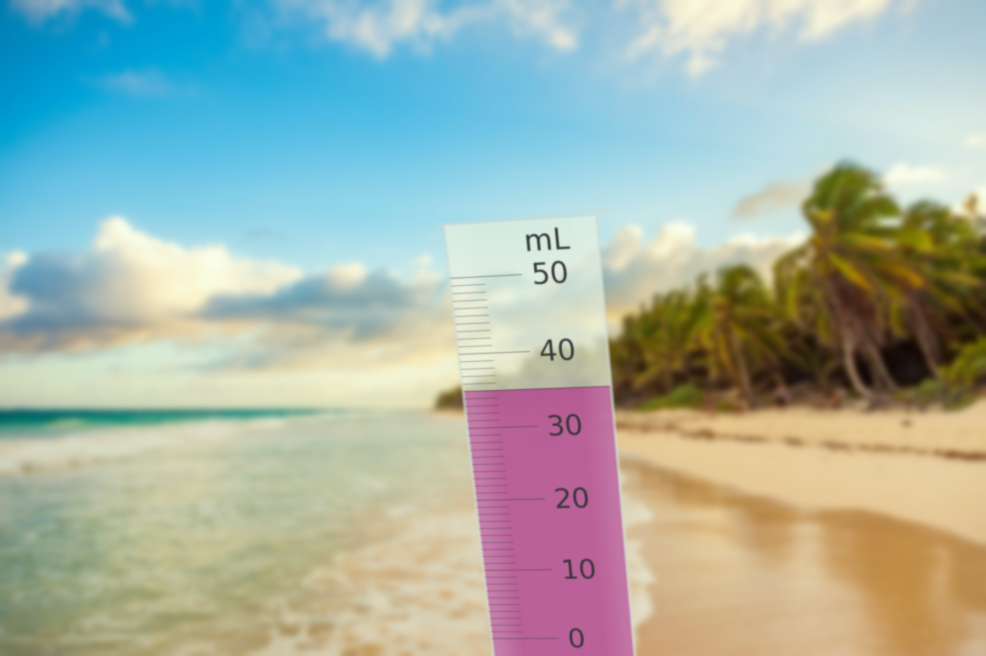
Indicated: 35
